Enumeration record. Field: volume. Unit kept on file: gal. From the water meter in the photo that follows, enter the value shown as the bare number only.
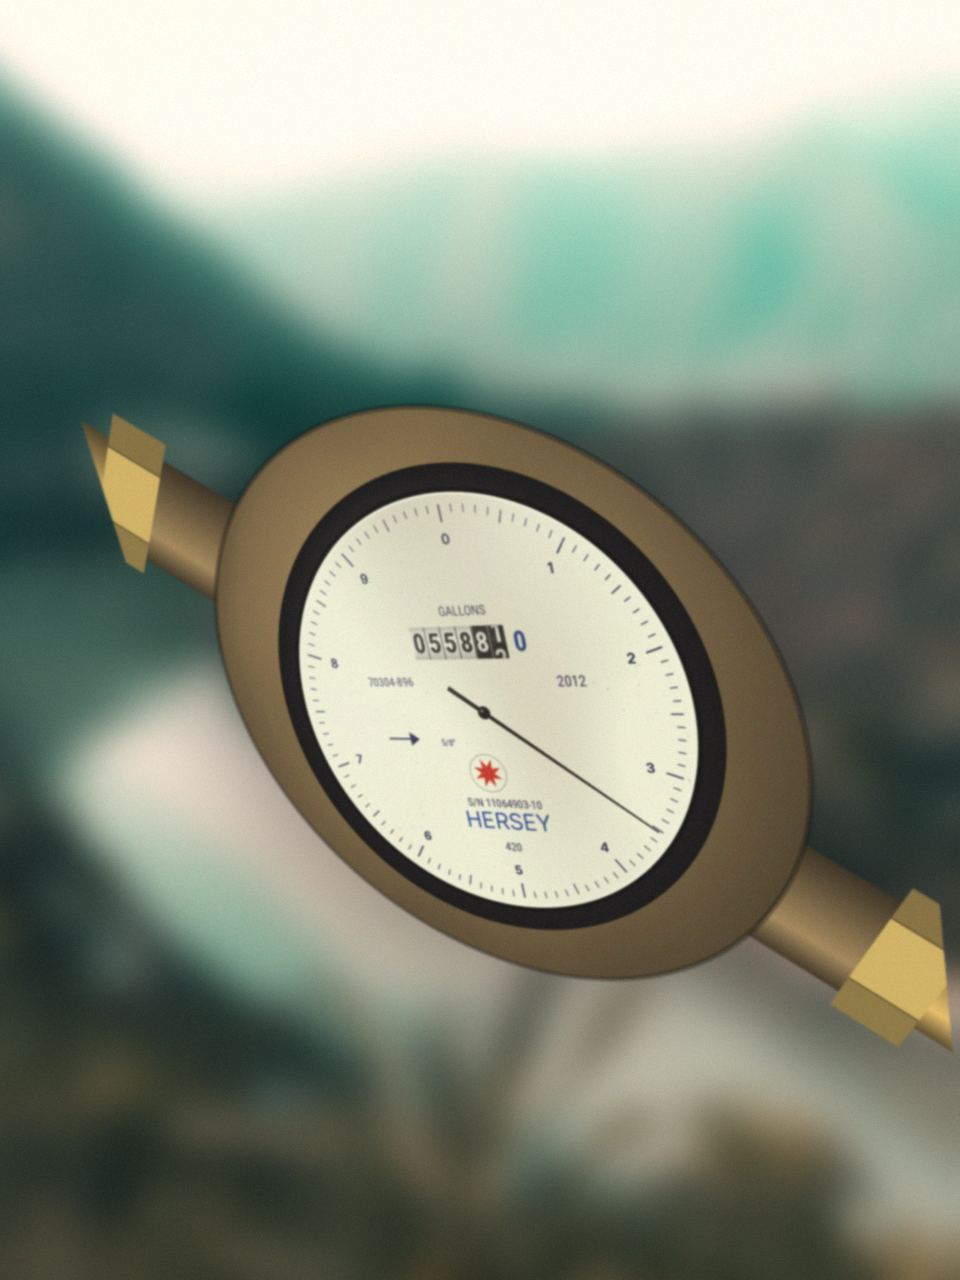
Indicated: 558813.5
